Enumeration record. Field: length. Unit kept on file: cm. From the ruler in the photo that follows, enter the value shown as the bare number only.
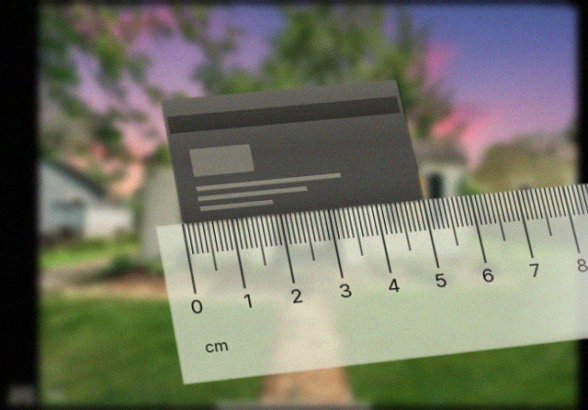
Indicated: 5
